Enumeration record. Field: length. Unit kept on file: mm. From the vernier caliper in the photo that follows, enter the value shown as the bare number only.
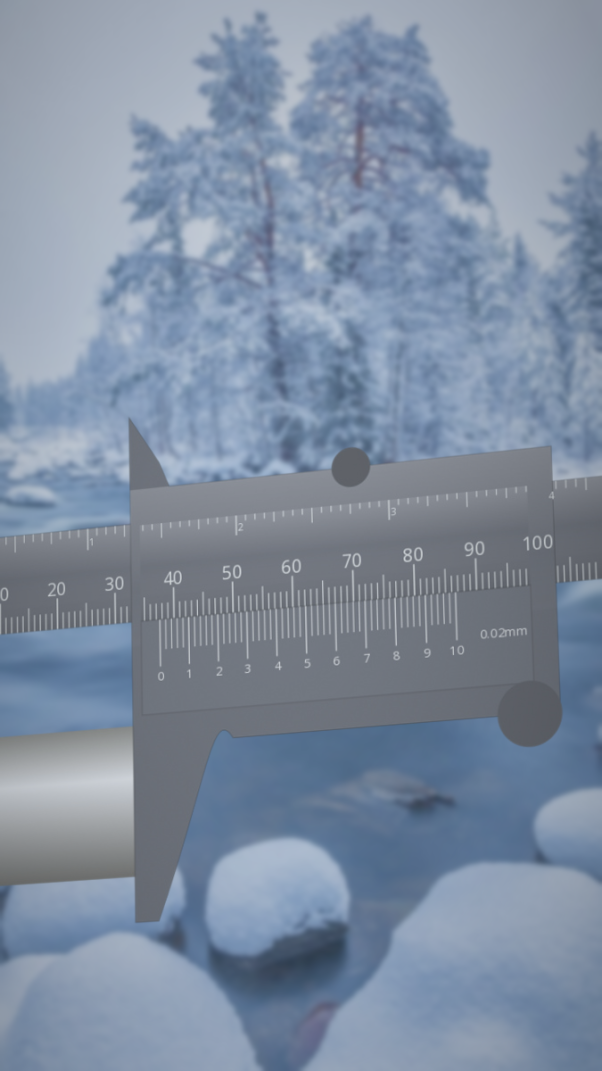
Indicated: 37.6
